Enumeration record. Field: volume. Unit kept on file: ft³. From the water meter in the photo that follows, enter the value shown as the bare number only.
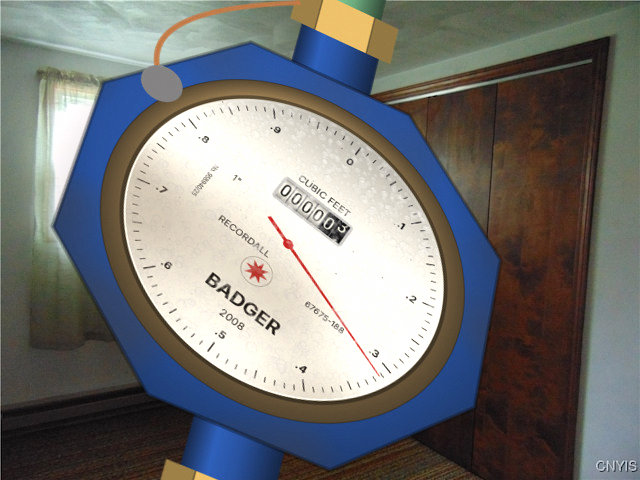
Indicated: 3.31
